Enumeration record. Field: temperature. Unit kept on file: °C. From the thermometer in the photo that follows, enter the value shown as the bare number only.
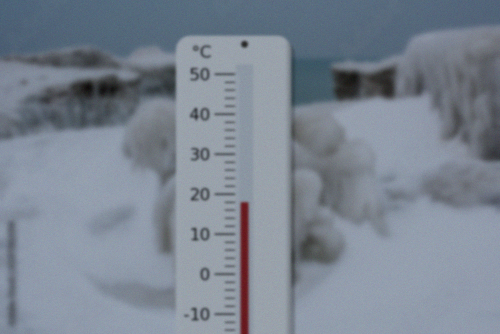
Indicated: 18
